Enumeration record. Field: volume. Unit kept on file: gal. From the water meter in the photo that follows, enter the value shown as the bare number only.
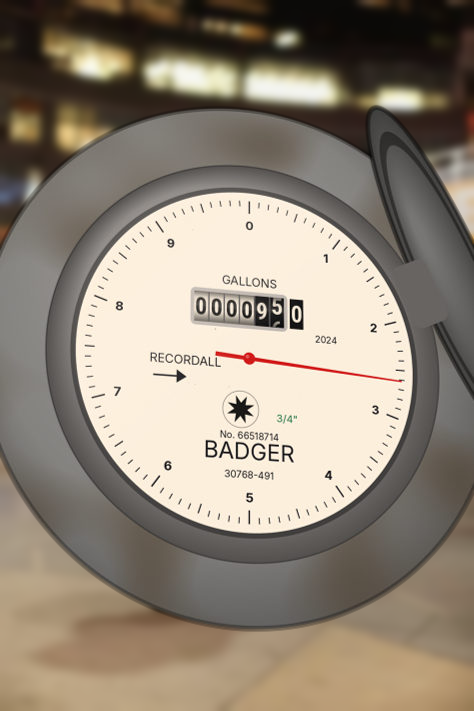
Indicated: 952.6
